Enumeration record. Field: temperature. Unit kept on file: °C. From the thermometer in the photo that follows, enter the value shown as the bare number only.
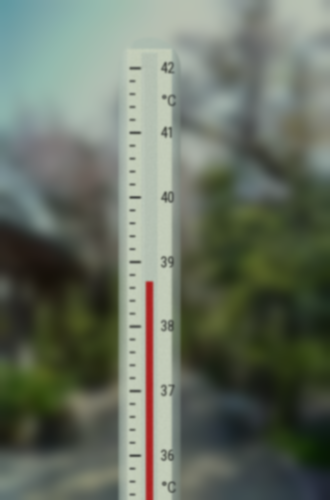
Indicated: 38.7
